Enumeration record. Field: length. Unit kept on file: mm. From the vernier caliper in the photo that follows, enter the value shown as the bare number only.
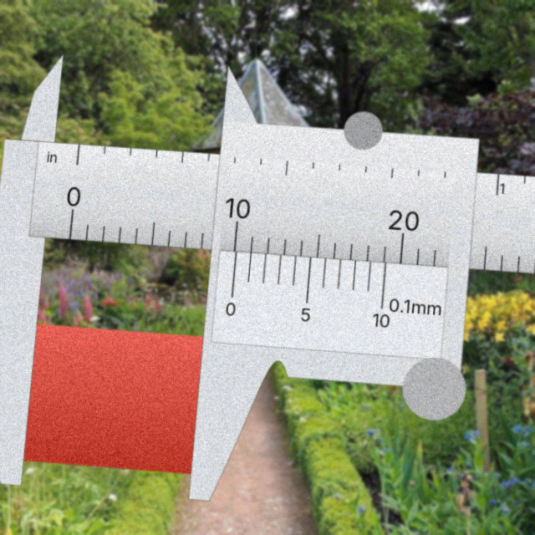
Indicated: 10.1
